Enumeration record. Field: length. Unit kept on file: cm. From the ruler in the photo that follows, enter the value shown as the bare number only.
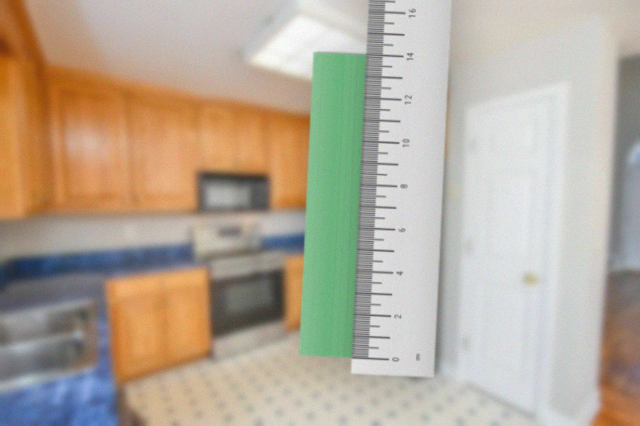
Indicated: 14
